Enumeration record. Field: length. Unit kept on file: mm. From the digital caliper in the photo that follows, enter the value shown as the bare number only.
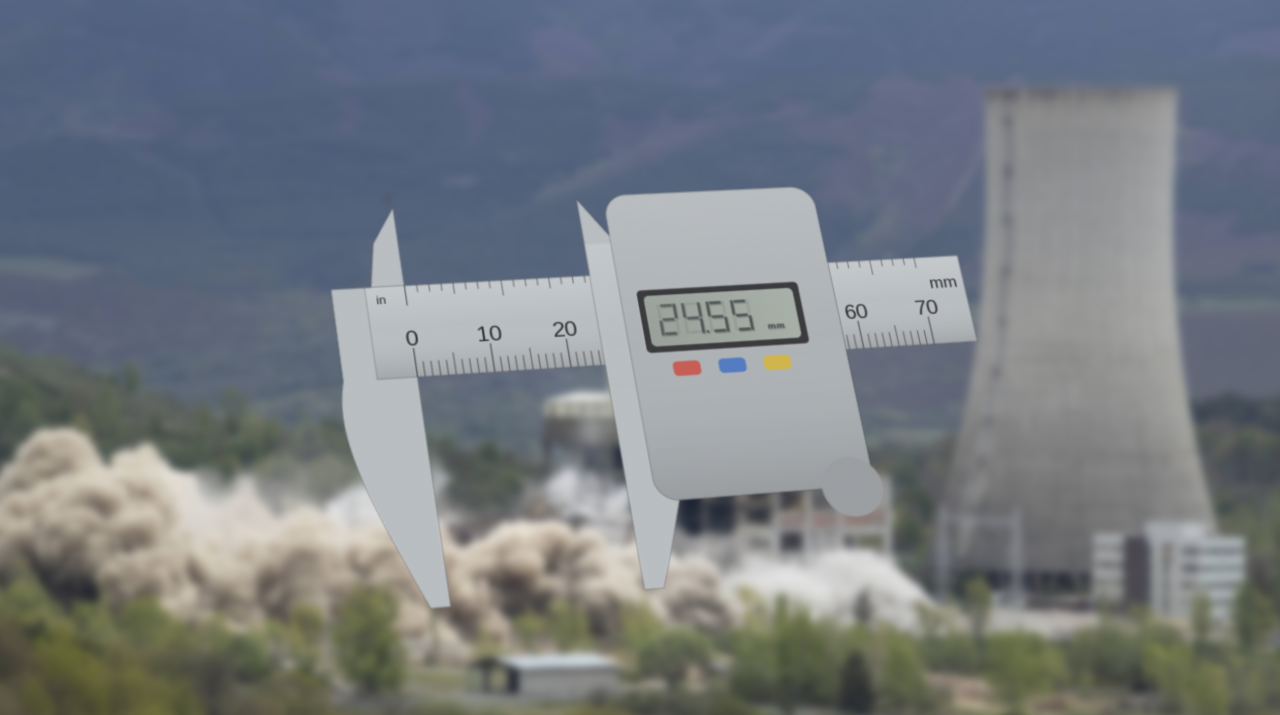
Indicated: 24.55
